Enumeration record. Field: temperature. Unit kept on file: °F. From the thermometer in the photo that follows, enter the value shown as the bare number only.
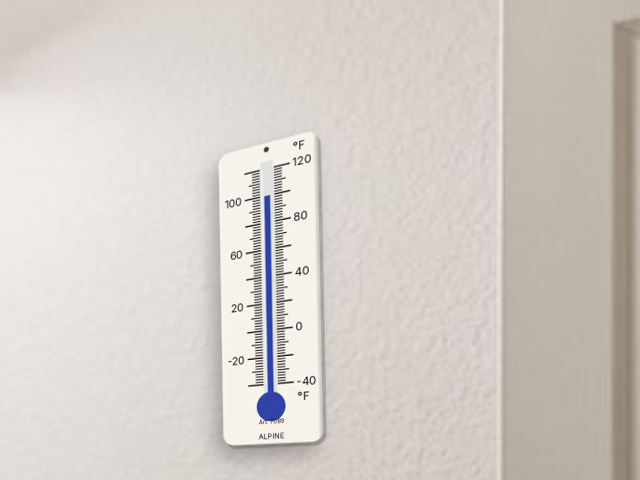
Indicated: 100
